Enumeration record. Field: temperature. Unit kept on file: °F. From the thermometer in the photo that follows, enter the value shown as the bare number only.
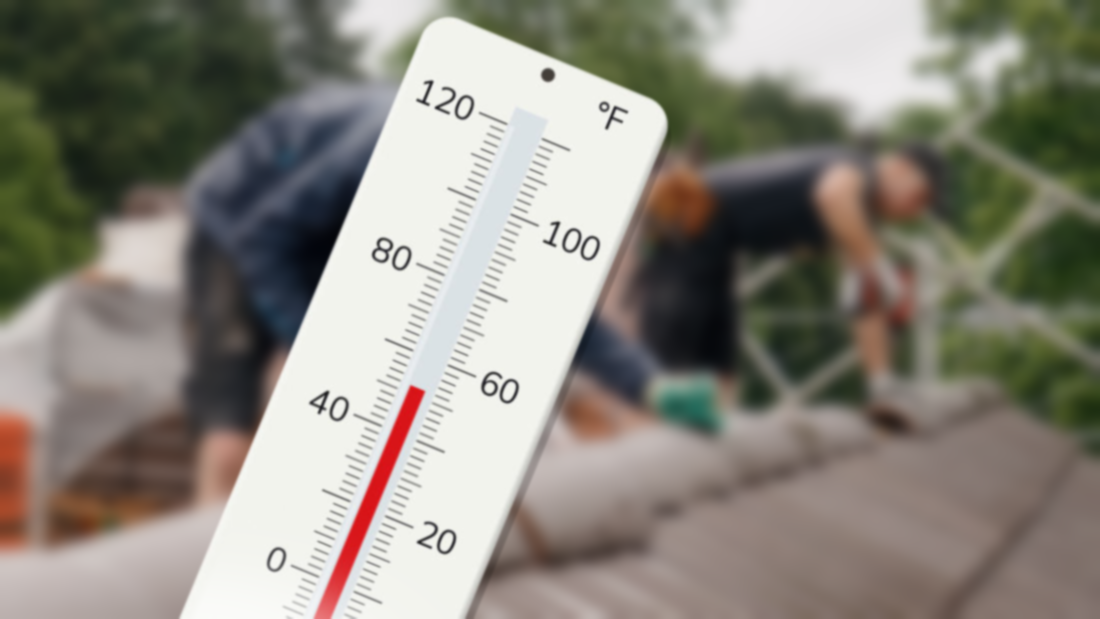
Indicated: 52
